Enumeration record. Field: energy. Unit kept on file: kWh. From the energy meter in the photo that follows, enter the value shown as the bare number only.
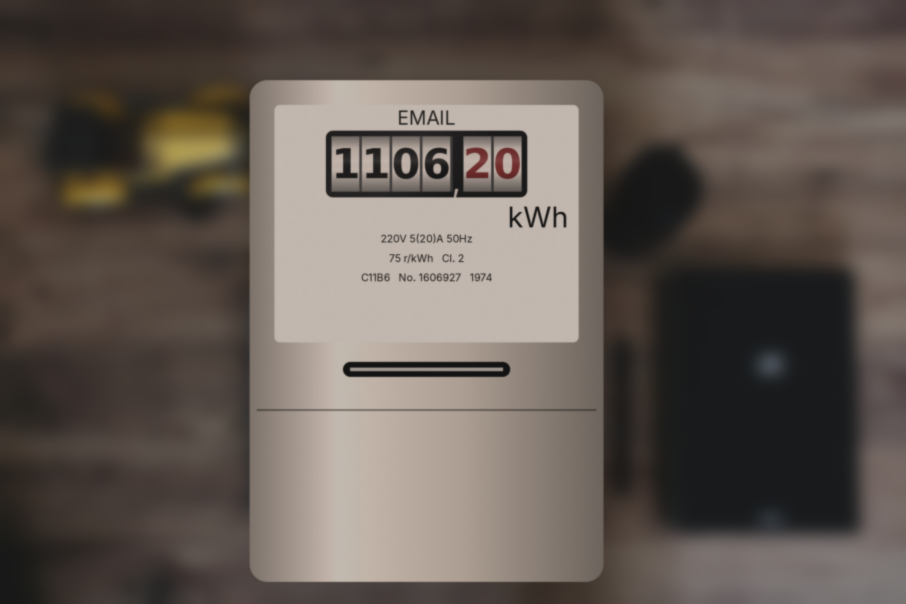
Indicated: 1106.20
